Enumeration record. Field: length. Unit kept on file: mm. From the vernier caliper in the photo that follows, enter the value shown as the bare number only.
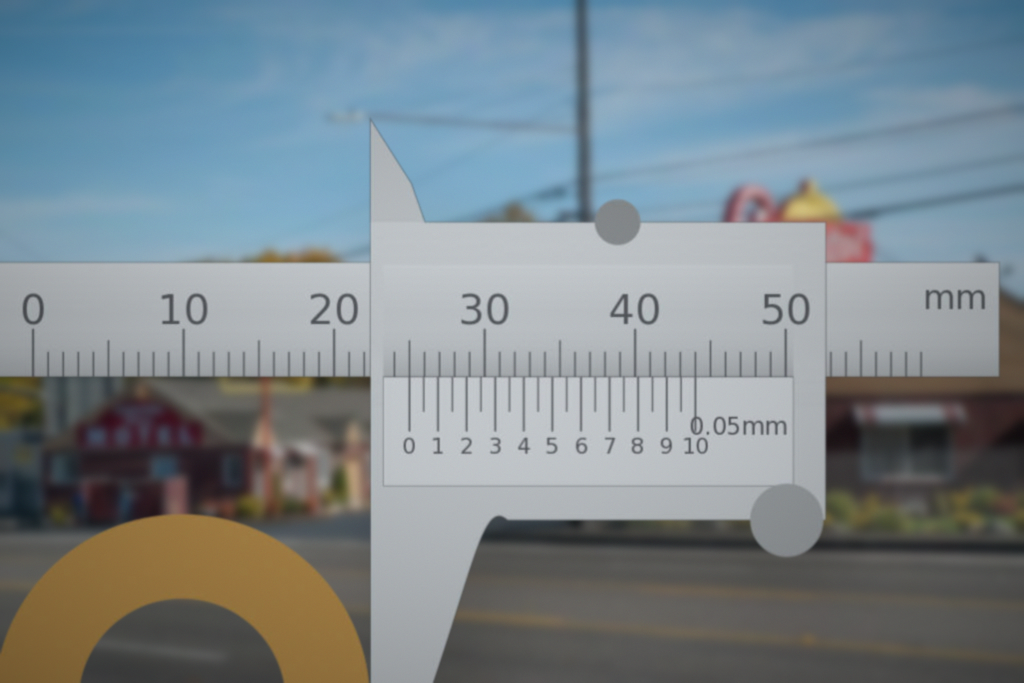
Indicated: 25.0
